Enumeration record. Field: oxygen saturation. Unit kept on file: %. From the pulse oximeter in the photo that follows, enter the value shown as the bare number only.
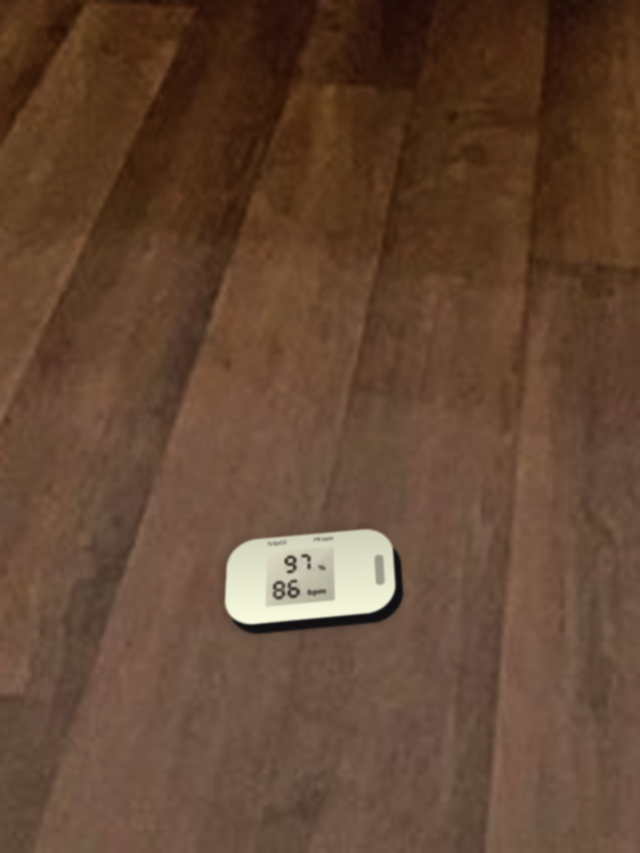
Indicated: 97
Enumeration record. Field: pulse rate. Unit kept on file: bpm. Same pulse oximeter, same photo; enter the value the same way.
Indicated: 86
